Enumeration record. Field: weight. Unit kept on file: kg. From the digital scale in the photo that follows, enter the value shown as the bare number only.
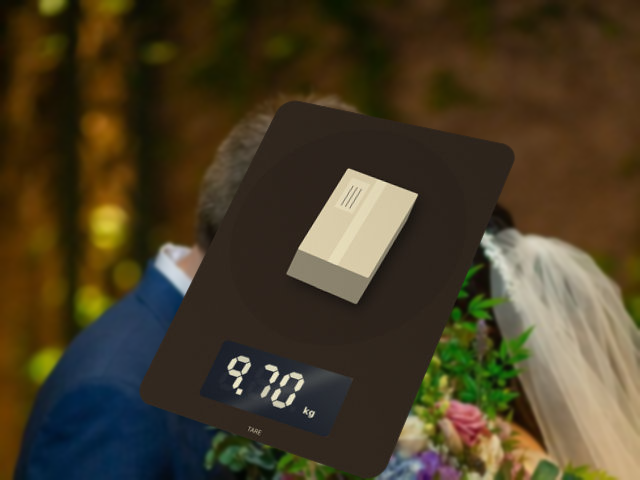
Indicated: 9.70
